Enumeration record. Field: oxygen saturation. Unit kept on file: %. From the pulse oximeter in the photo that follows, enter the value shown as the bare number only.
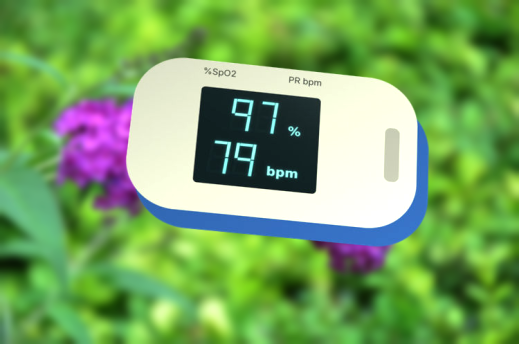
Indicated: 97
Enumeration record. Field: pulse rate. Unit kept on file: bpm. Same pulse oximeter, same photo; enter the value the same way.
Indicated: 79
